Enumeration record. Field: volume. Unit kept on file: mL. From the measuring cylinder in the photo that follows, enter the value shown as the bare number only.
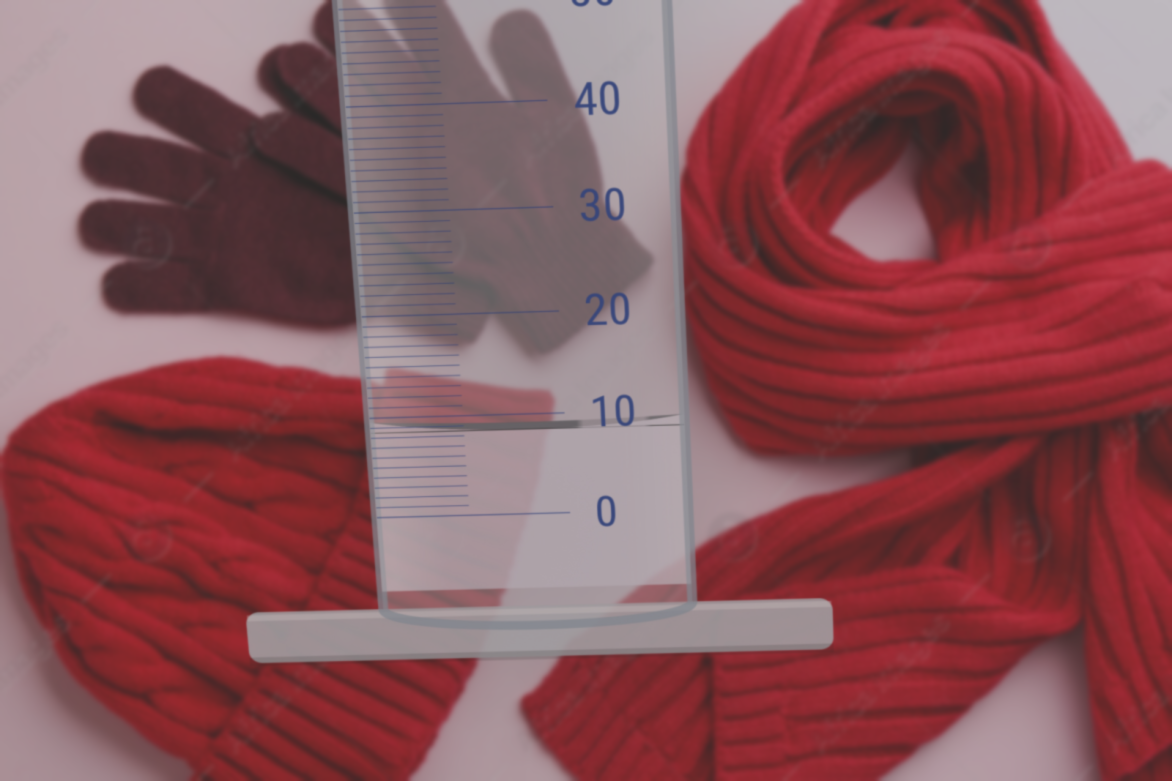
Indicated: 8.5
